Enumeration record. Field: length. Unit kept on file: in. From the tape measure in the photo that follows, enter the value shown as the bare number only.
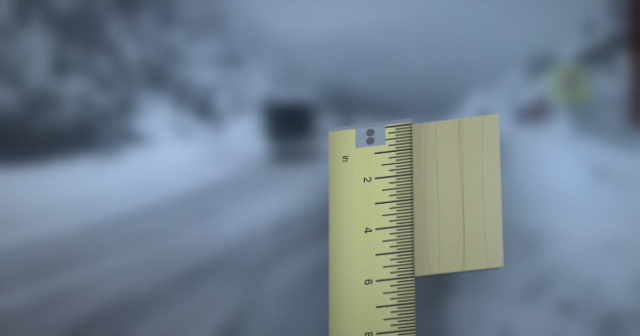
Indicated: 6
